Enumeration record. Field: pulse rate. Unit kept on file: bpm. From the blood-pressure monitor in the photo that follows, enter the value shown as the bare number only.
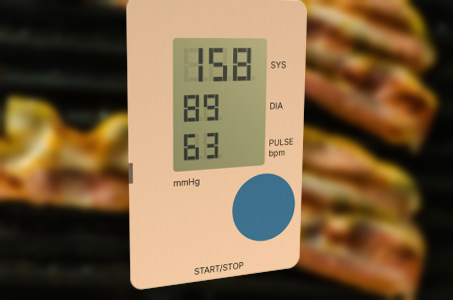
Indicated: 63
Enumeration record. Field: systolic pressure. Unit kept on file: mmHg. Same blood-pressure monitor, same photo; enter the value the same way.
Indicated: 158
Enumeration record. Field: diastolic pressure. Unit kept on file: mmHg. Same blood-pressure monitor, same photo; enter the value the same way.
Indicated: 89
